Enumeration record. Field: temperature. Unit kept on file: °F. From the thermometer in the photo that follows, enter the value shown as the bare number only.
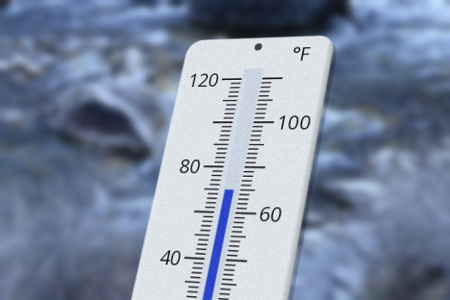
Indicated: 70
